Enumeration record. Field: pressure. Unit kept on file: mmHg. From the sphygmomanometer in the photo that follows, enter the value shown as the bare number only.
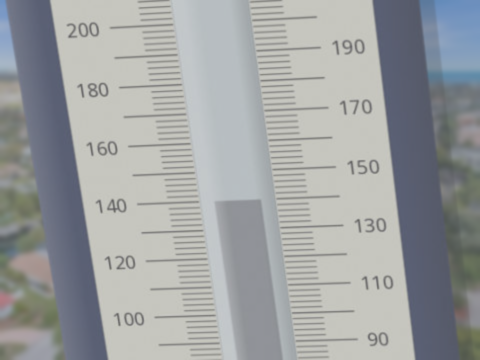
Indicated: 140
